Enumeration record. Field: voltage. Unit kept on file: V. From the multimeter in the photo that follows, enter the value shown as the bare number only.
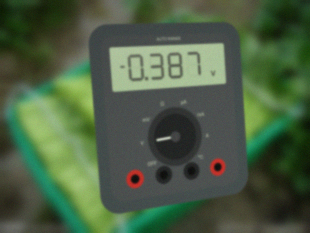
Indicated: -0.387
